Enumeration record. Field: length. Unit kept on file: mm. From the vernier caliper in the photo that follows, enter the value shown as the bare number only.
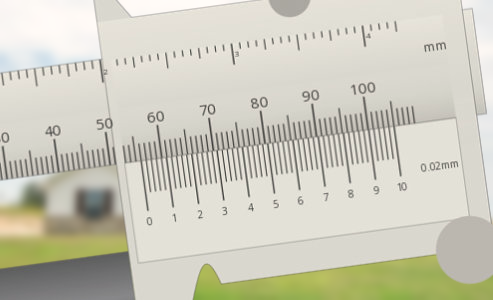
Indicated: 56.0
